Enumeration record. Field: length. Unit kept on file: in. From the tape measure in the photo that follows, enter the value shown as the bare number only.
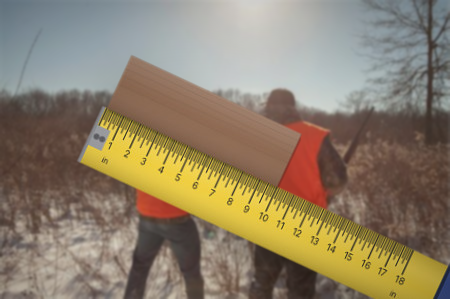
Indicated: 10
